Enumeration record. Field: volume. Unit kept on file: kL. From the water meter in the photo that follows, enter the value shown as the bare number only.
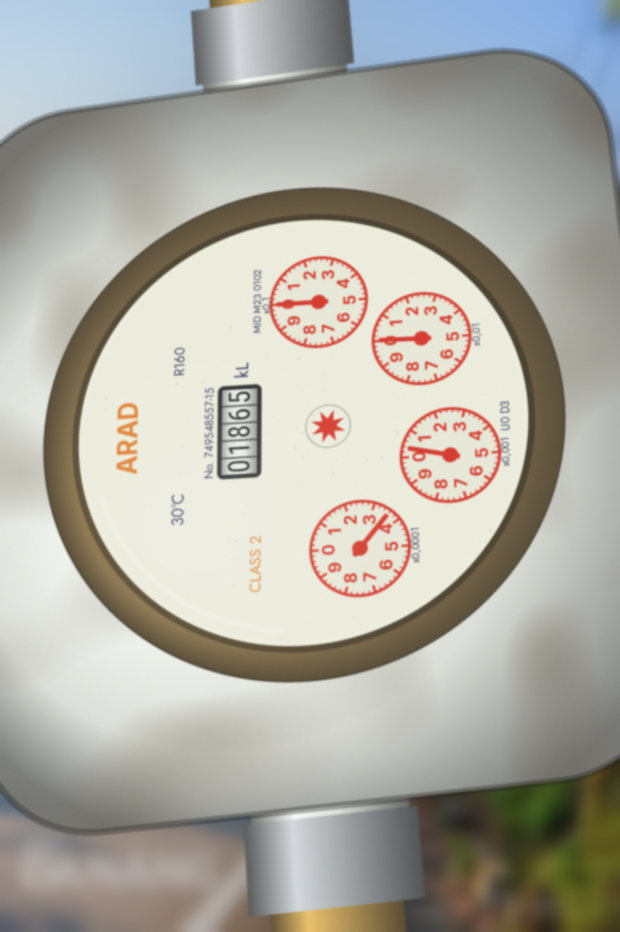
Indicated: 1865.0003
